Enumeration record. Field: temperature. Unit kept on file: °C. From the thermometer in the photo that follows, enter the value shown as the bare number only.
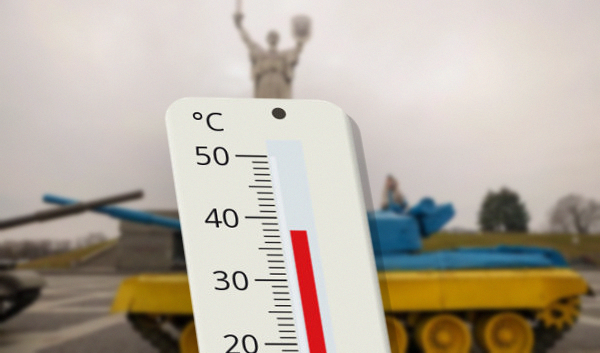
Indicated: 38
